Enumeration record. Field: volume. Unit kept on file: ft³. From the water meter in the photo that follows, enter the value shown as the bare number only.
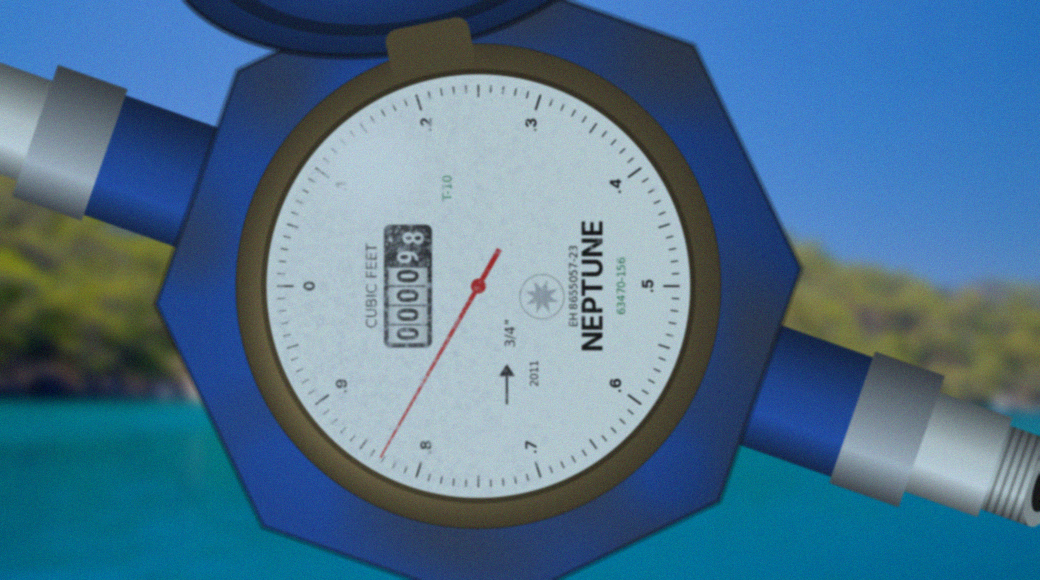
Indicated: 97.83
